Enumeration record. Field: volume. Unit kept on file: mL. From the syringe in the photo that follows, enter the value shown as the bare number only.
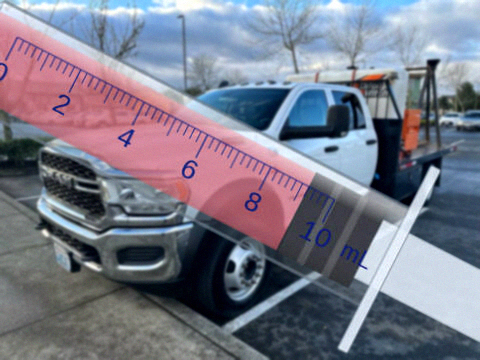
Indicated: 9.2
